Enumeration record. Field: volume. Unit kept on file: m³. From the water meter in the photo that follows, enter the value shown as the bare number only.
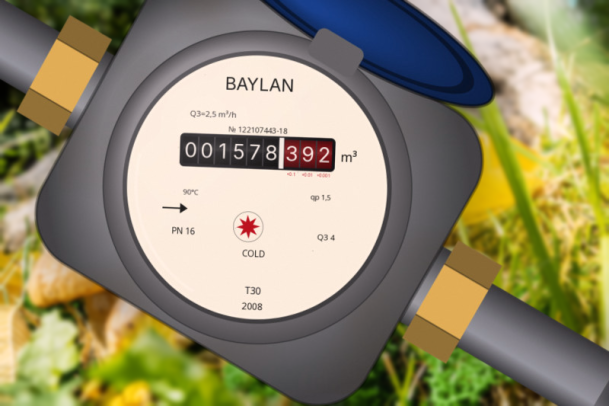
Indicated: 1578.392
